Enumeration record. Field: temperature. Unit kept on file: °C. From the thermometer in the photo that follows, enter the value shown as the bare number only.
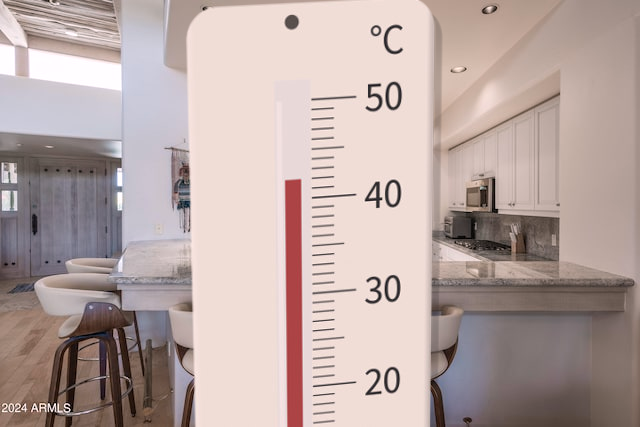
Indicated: 42
